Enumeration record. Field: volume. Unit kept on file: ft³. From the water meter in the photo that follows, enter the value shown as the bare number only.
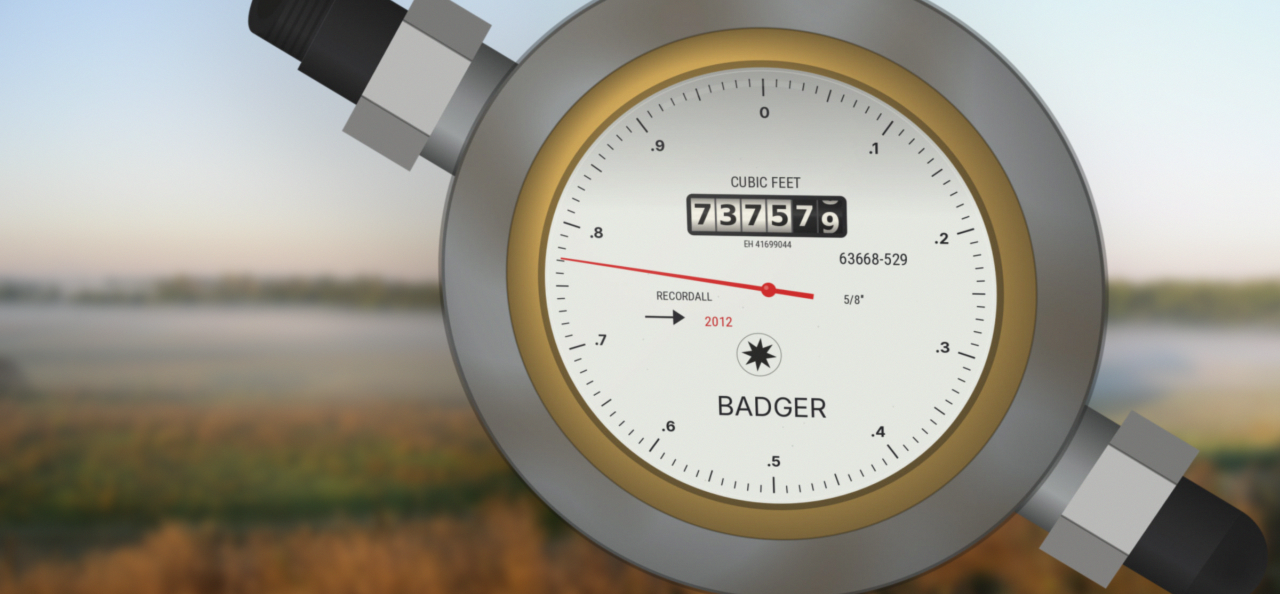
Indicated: 737578.77
